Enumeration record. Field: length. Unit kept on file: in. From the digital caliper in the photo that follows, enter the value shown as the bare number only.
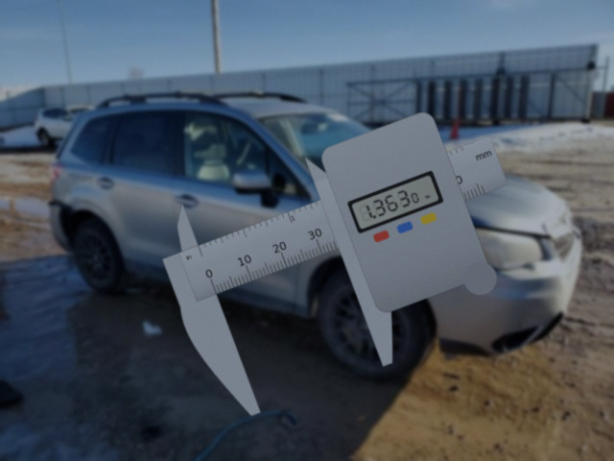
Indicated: 1.3630
